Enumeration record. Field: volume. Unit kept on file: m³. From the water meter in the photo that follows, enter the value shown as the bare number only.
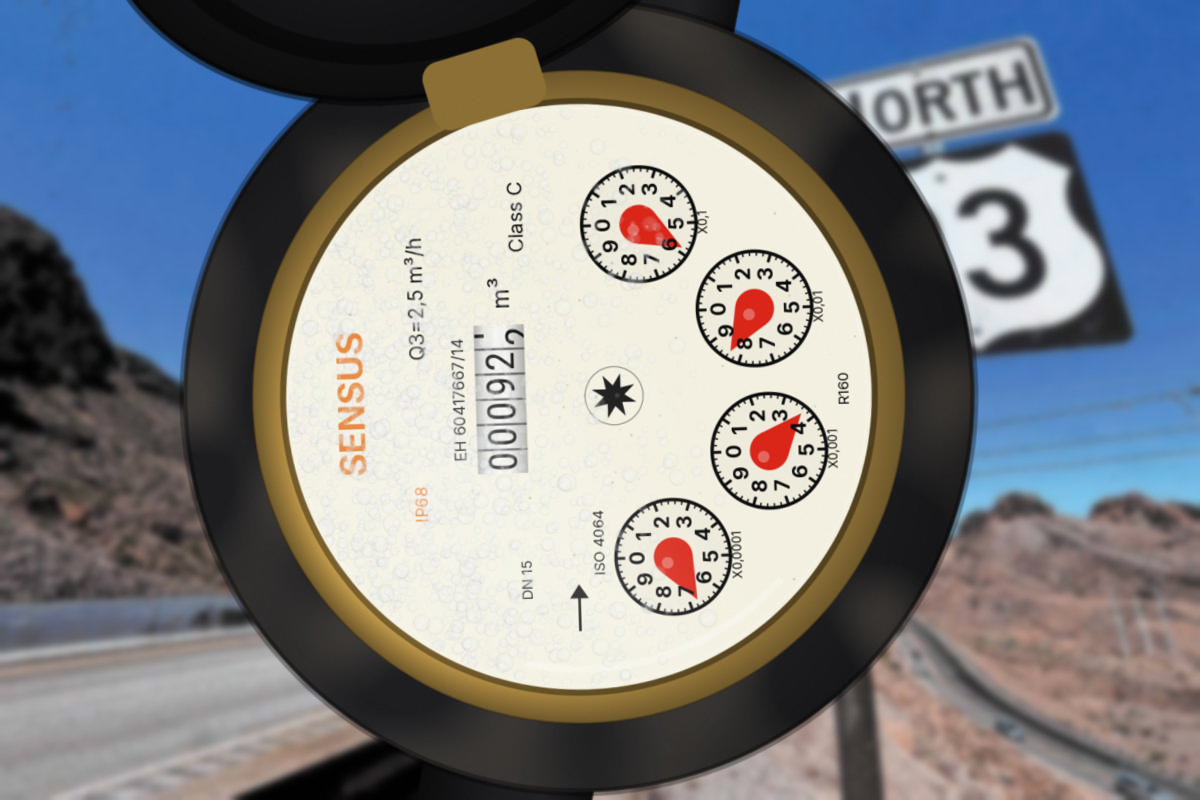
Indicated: 921.5836
